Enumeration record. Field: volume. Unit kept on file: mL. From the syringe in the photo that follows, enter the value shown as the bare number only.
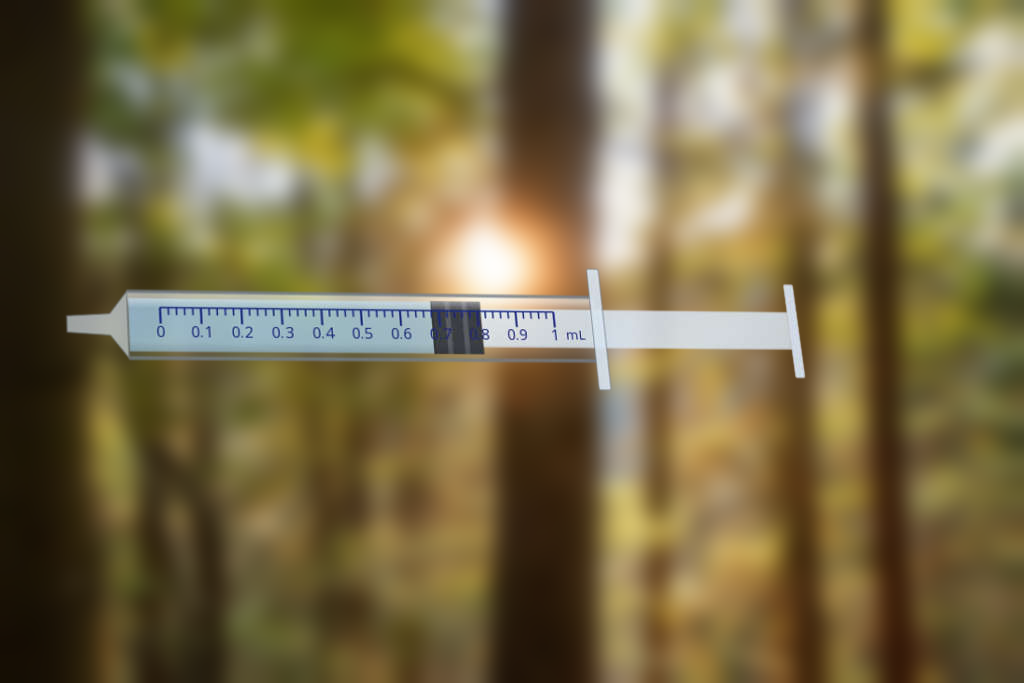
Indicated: 0.68
